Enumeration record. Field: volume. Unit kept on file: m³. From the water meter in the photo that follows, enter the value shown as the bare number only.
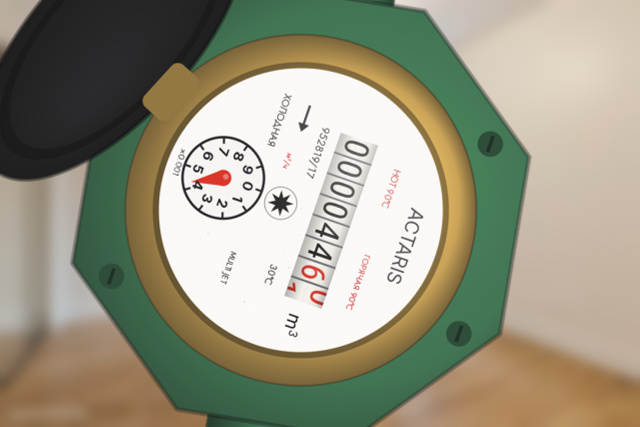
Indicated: 44.604
